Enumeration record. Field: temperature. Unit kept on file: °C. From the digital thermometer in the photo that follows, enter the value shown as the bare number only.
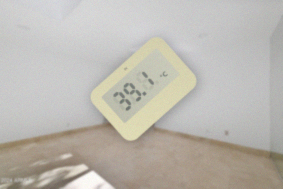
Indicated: 39.1
